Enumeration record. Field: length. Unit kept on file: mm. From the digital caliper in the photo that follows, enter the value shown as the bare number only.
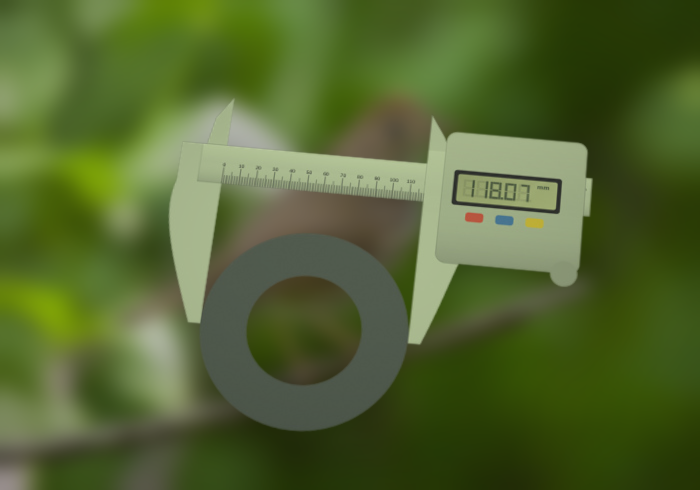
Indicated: 118.07
